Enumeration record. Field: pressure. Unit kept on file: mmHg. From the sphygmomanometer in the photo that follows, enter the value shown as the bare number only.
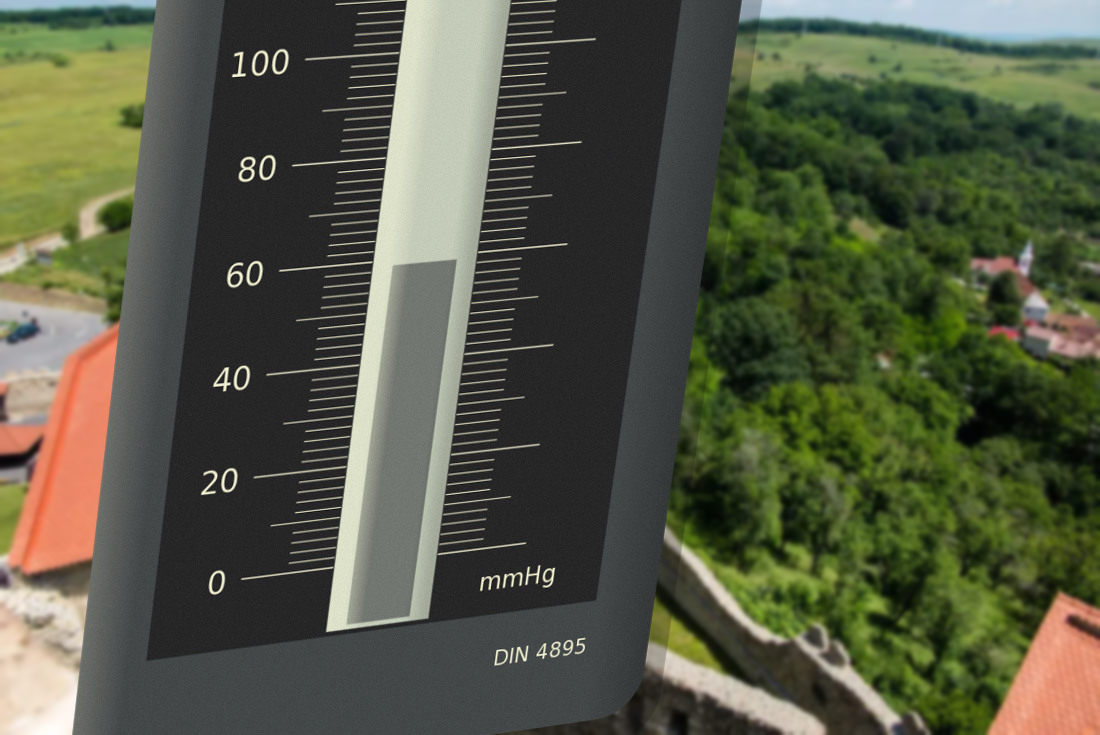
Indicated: 59
